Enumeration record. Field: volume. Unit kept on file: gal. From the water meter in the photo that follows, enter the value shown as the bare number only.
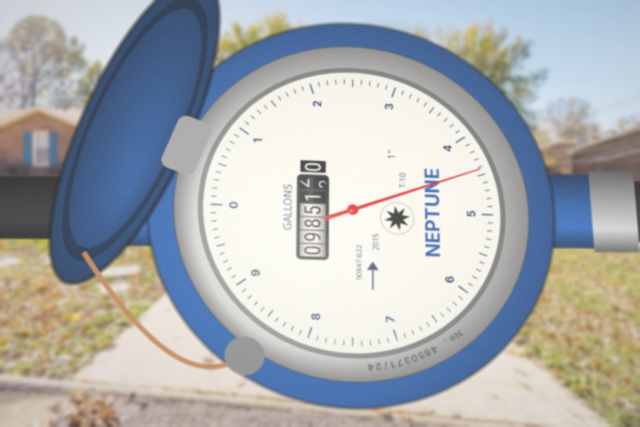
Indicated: 985124.4
